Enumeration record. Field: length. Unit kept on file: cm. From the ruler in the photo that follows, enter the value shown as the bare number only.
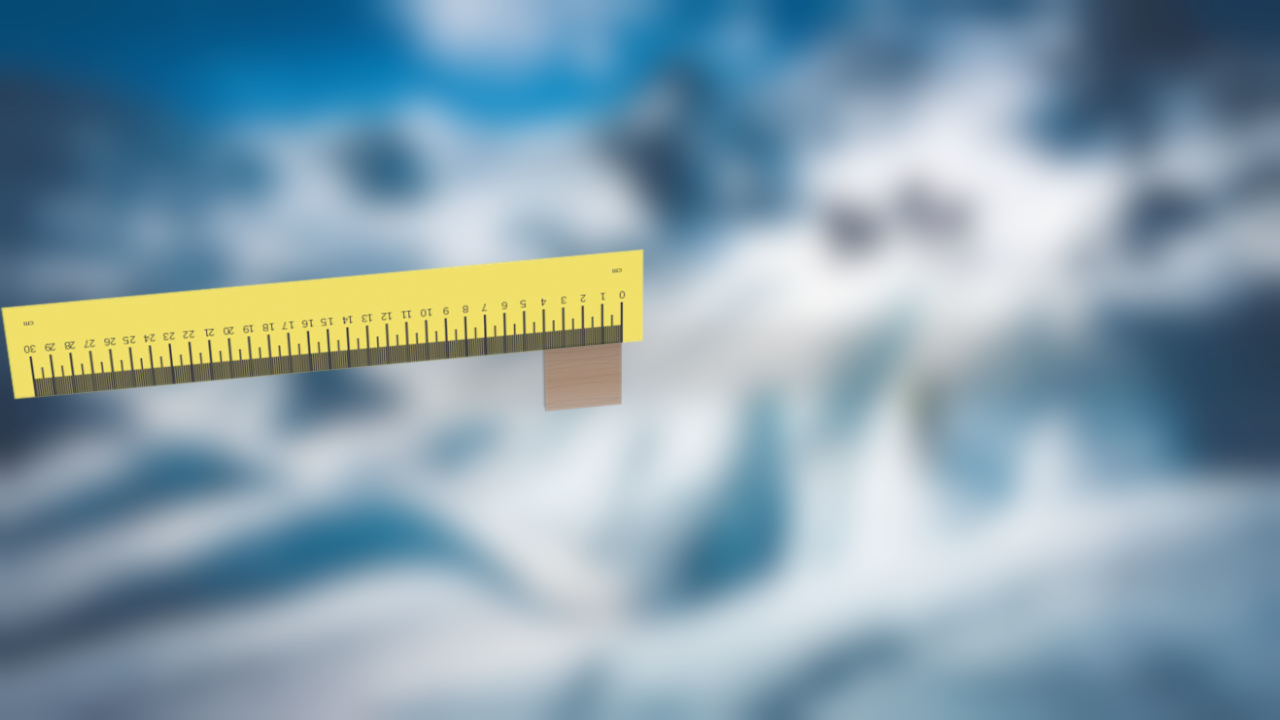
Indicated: 4
